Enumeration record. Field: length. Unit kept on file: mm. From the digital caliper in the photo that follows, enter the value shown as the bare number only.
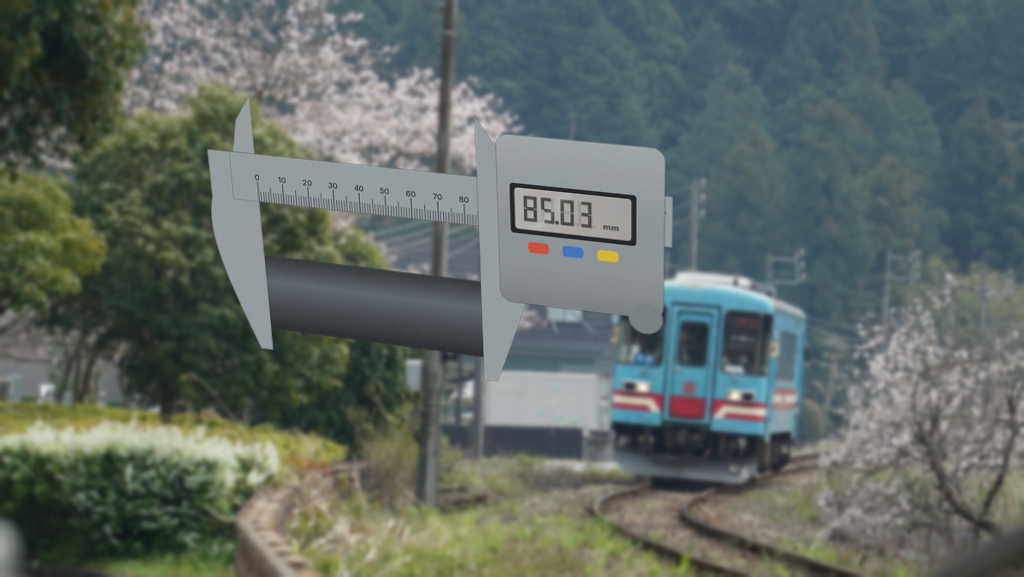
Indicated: 85.03
